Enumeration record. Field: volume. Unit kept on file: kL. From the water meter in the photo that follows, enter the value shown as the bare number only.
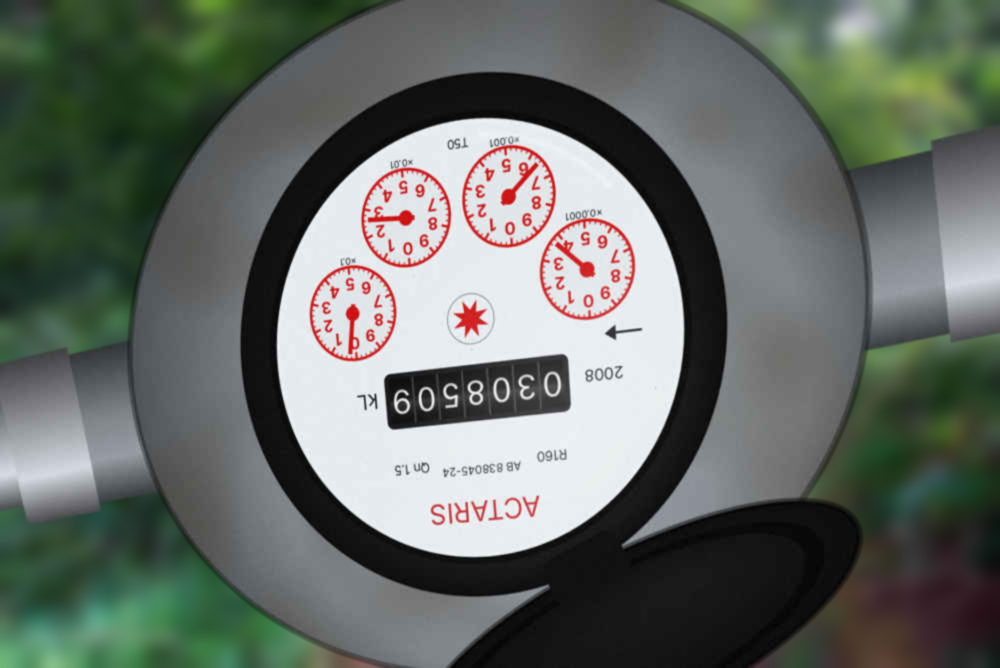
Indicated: 308509.0263
